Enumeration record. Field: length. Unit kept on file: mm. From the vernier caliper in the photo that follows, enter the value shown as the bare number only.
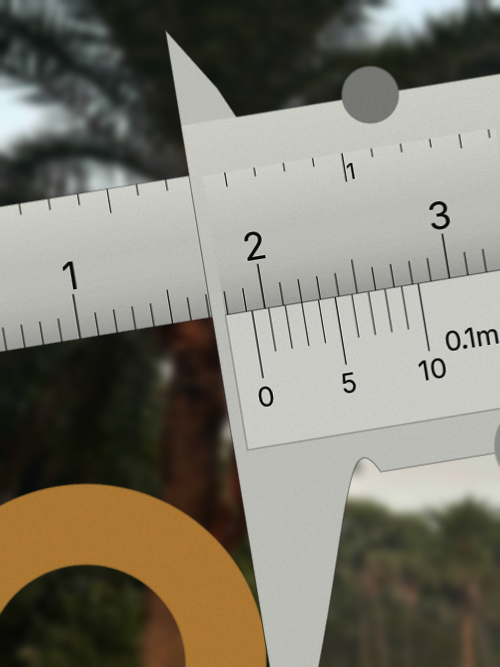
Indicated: 19.3
